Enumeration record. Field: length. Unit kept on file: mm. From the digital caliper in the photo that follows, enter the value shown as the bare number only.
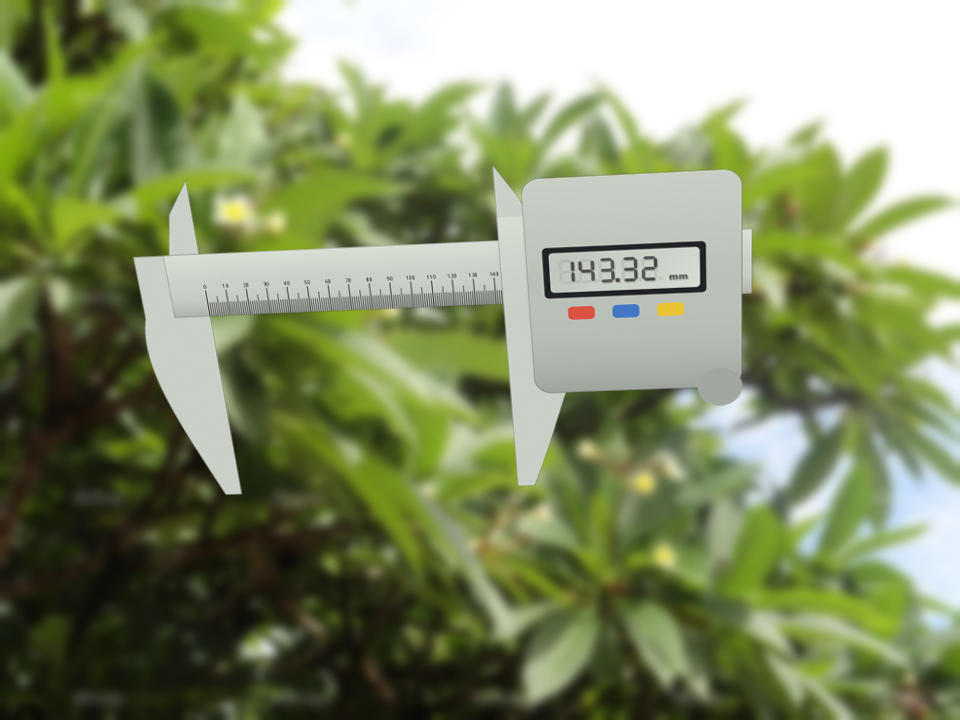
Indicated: 143.32
